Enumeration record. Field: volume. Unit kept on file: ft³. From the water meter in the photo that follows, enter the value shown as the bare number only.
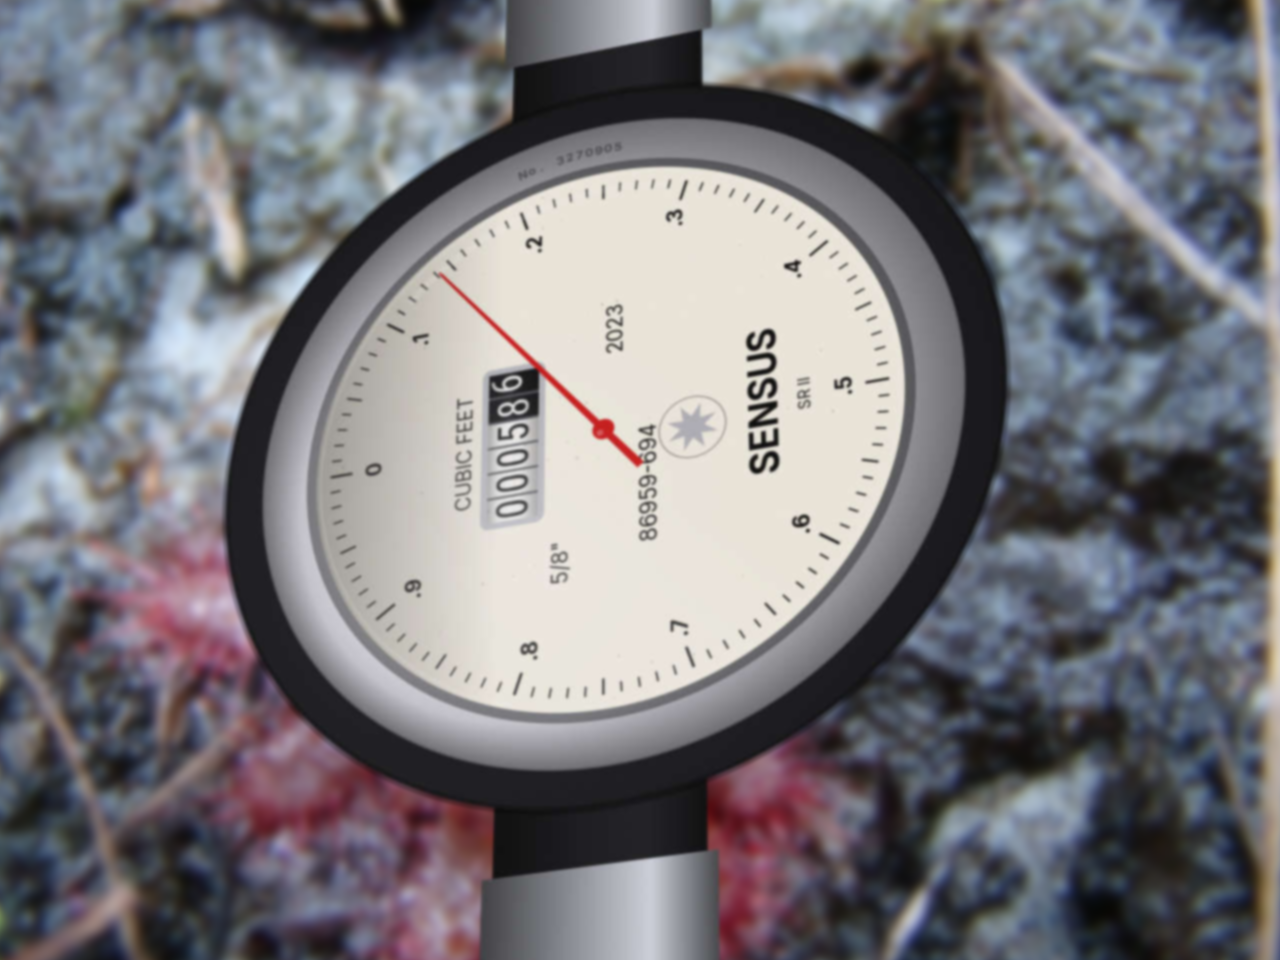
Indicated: 586.14
